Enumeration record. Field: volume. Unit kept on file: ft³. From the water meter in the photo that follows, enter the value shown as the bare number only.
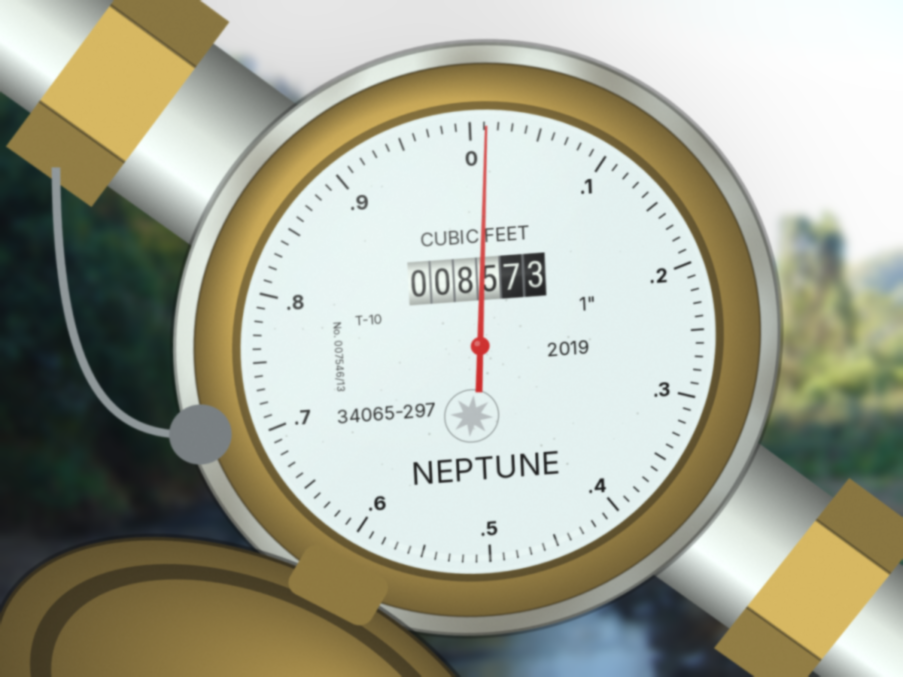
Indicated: 8573.01
